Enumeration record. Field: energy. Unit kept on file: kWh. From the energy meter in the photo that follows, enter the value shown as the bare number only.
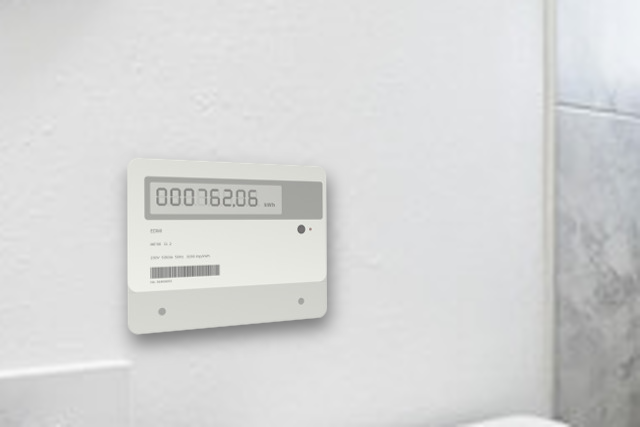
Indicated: 762.06
